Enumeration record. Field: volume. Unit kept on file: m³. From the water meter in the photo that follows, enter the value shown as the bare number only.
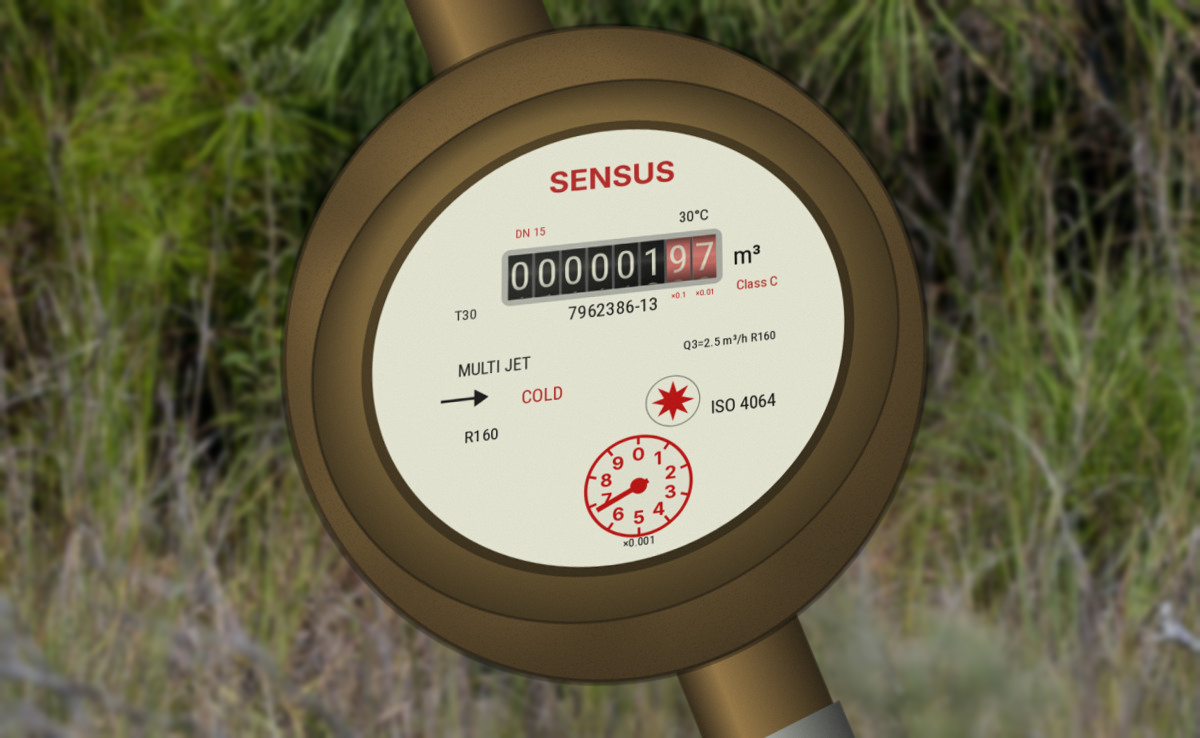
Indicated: 1.976
